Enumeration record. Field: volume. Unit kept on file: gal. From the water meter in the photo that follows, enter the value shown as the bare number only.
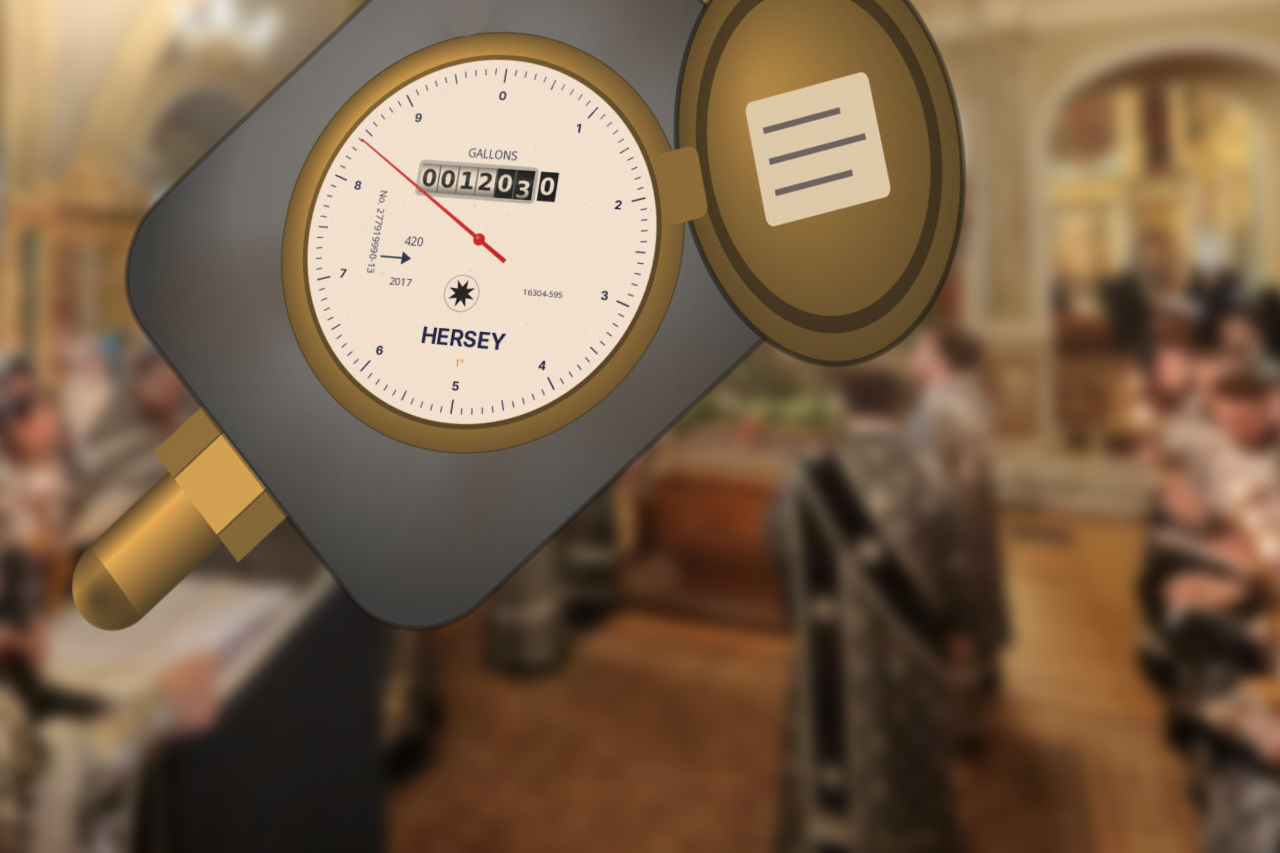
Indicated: 12028.4
